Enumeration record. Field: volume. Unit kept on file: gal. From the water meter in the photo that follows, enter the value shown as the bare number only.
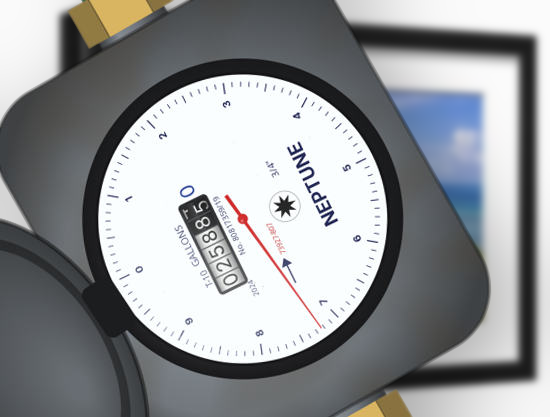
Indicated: 258847.2
